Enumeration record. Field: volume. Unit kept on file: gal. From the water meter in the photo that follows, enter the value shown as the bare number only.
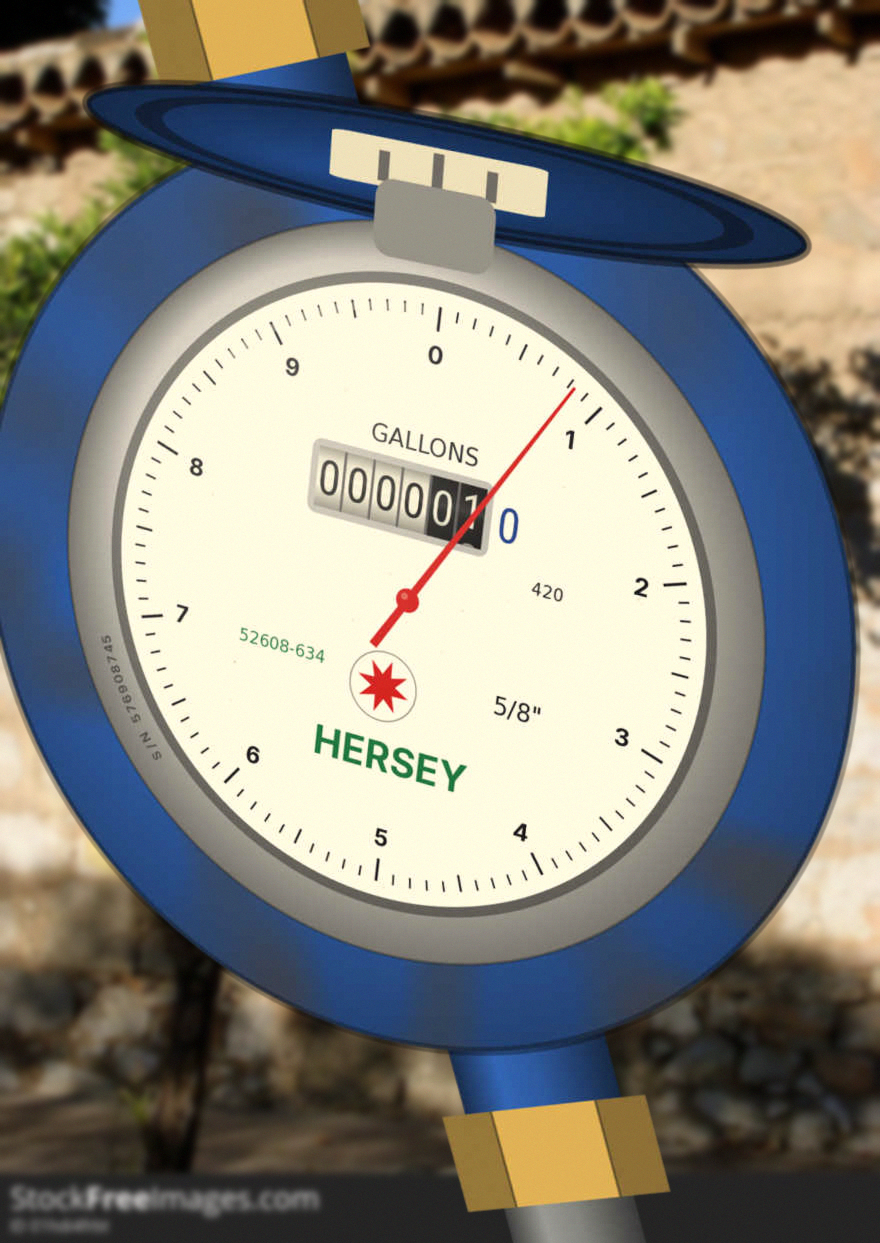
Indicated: 10.8
